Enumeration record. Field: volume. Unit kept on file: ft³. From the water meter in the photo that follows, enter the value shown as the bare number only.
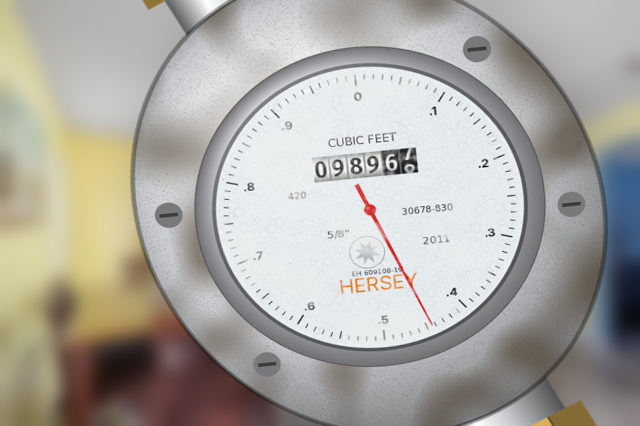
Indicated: 98967.44
